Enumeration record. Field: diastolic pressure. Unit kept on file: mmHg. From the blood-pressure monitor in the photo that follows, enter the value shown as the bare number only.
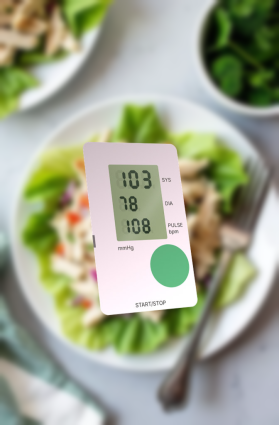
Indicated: 78
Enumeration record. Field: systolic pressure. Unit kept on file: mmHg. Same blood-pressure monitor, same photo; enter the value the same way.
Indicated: 103
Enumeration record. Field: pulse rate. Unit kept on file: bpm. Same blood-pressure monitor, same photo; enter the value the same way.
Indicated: 108
